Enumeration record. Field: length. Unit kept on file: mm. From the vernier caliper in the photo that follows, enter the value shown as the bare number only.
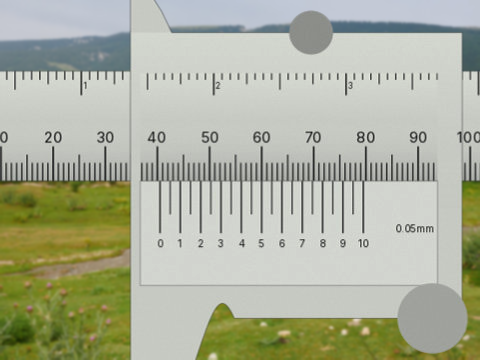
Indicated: 40.5
